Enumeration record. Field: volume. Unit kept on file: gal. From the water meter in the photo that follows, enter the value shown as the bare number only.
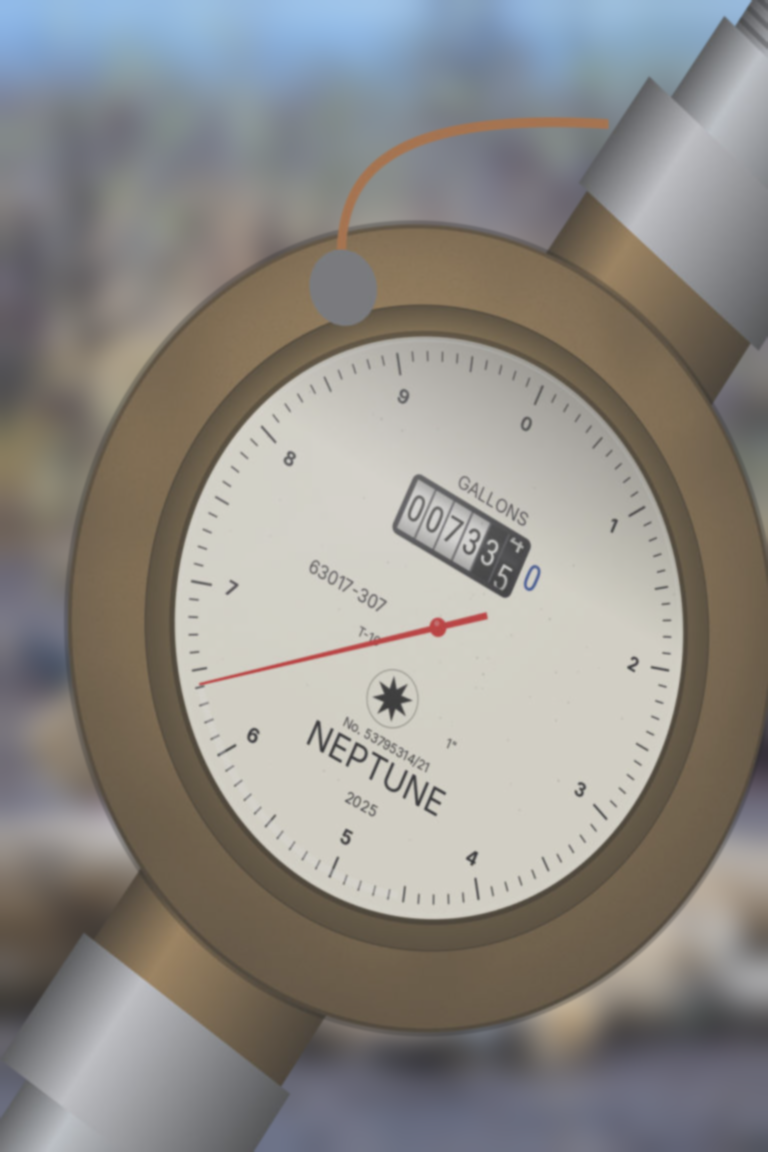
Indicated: 73346.4
